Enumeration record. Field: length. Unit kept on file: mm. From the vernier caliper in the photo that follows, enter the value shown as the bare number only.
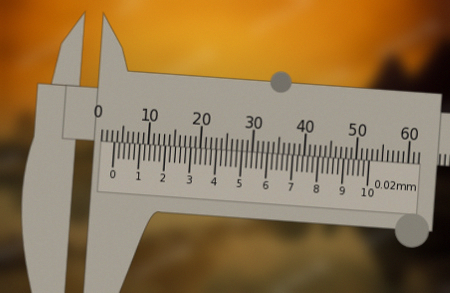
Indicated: 3.5
